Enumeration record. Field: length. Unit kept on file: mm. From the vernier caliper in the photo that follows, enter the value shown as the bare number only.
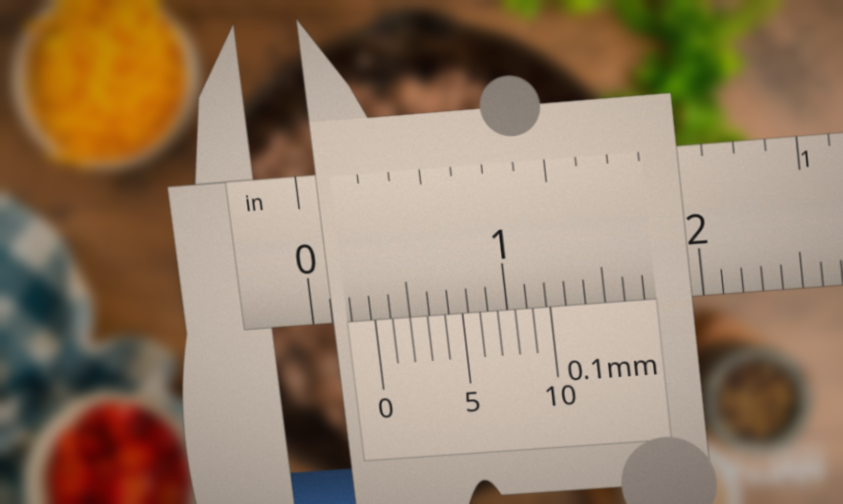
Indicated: 3.2
